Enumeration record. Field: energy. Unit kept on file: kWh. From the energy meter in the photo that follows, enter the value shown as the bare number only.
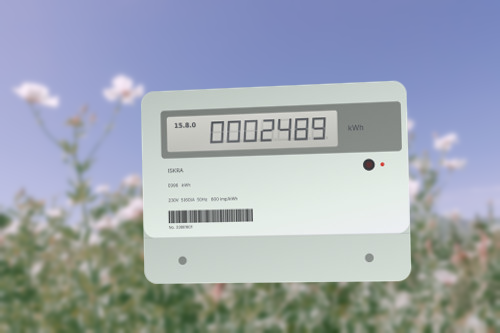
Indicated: 2489
